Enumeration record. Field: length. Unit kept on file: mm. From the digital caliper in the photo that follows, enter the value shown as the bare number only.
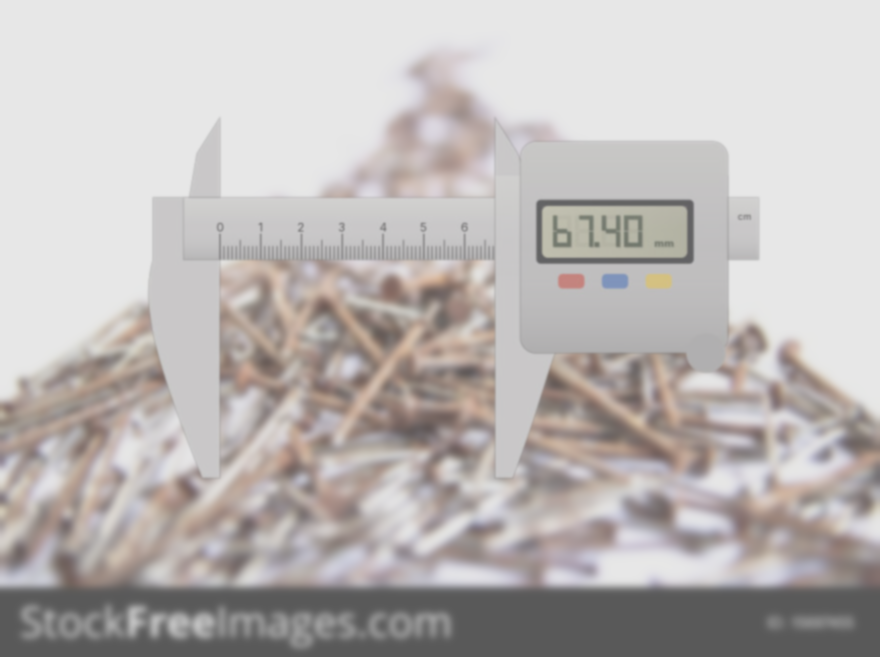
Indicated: 67.40
